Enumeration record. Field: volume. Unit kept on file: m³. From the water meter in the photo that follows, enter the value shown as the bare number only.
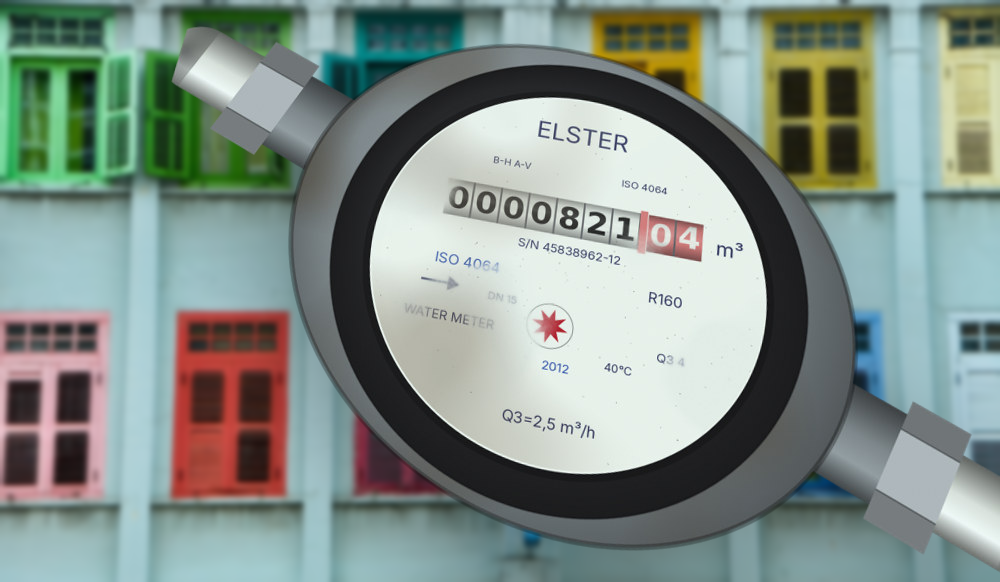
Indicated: 821.04
